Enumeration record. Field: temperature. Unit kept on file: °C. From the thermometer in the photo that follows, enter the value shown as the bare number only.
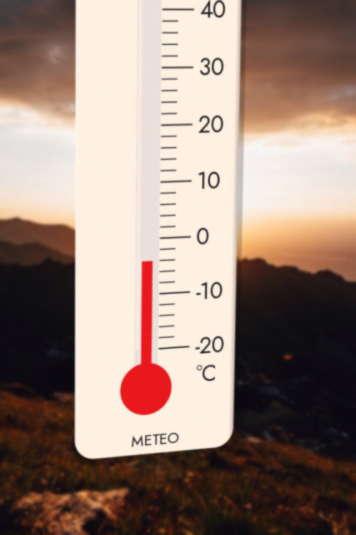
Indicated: -4
